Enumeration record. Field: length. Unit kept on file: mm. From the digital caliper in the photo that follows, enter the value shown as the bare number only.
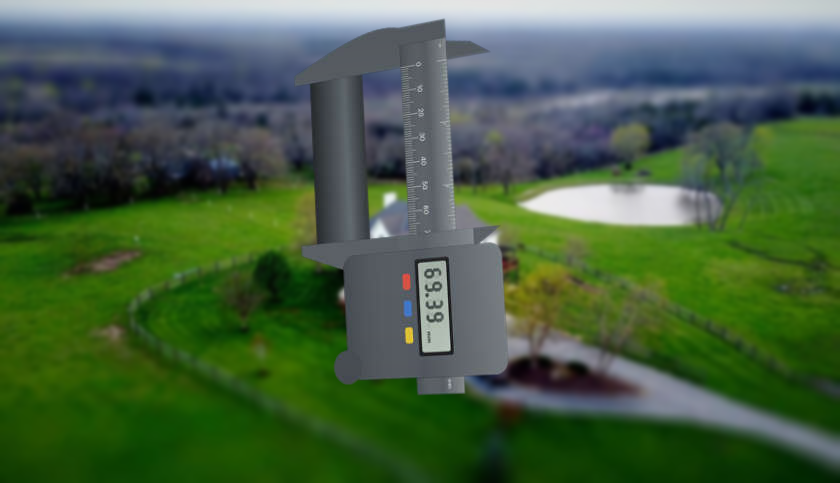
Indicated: 69.39
